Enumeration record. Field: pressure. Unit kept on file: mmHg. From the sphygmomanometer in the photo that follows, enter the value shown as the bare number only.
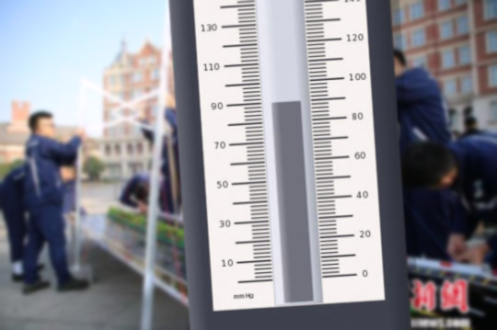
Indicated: 90
